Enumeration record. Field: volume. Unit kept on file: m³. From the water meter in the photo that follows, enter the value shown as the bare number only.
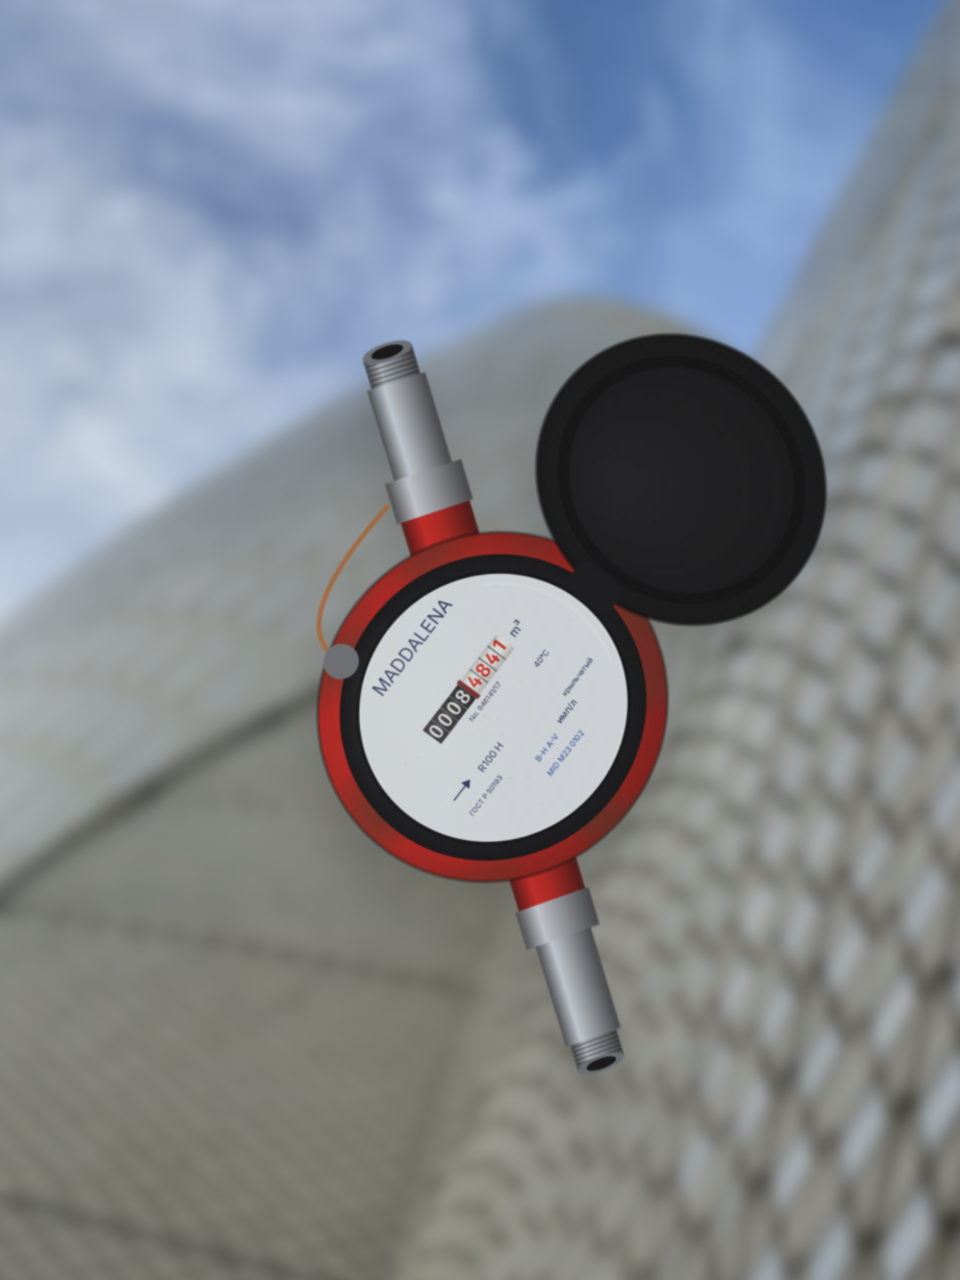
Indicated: 8.4841
